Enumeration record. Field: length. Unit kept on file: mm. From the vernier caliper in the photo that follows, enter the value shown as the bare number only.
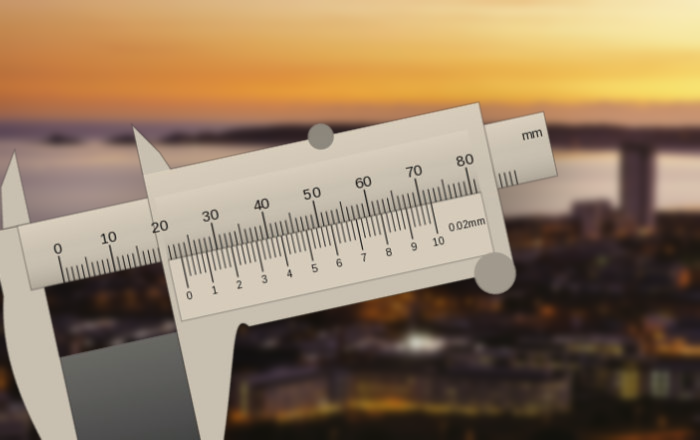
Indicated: 23.0
